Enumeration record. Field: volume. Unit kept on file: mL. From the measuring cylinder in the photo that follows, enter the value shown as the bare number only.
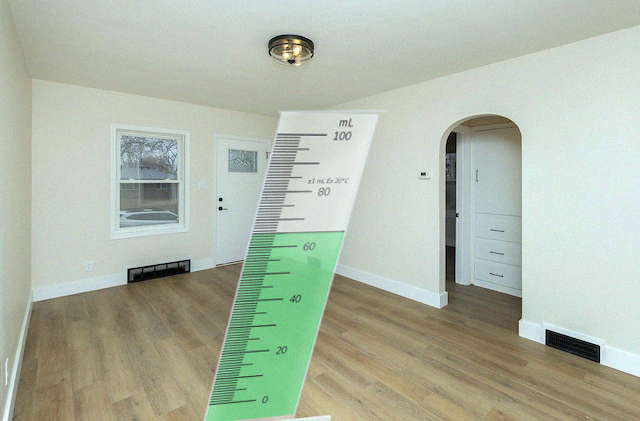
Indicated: 65
